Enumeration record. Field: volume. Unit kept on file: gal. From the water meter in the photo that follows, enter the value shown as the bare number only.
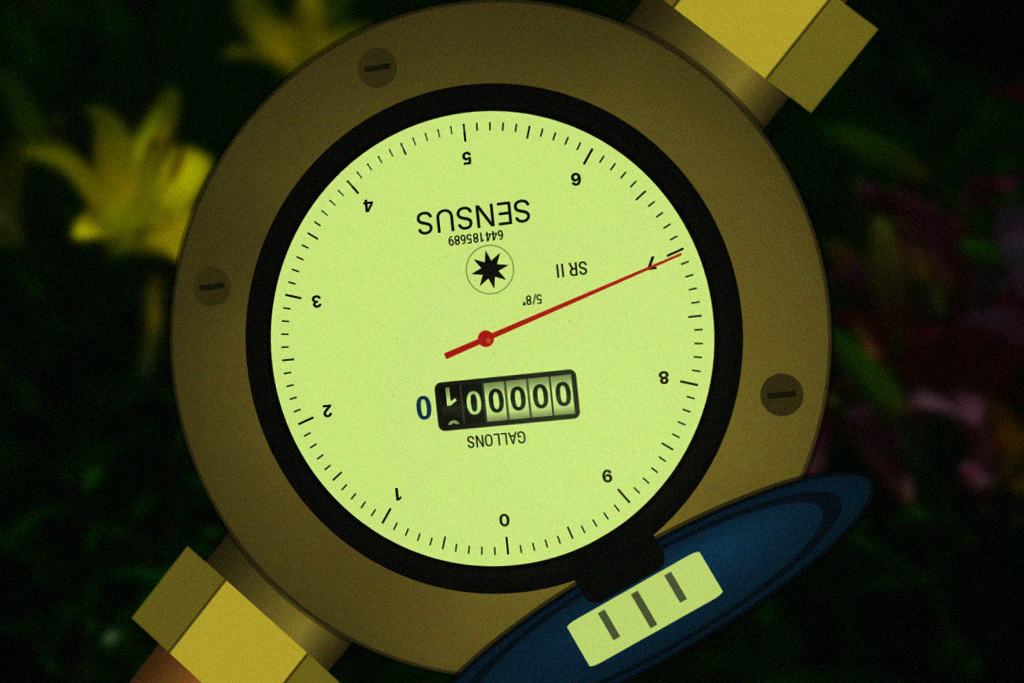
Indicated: 7.0
